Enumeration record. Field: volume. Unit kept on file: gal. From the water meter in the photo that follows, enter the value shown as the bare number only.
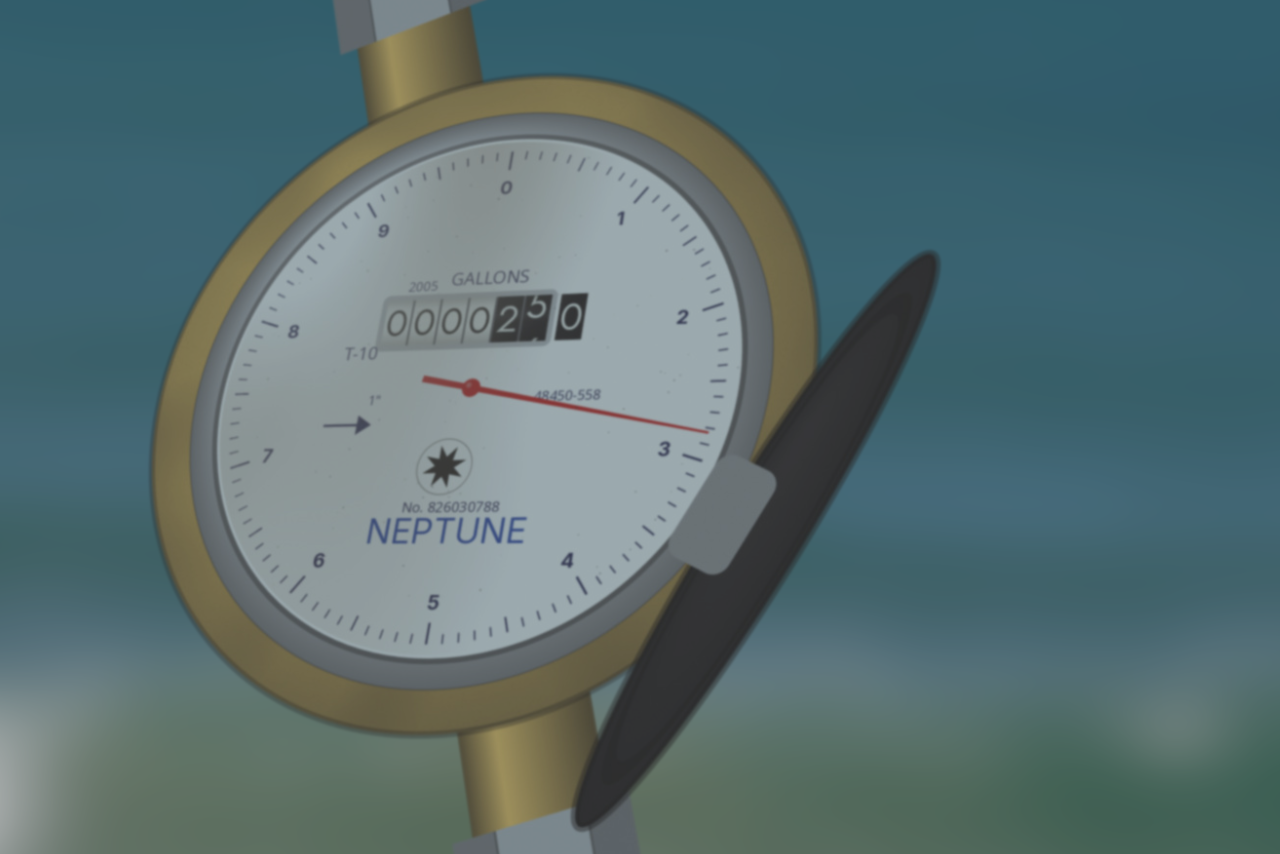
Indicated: 252.8
